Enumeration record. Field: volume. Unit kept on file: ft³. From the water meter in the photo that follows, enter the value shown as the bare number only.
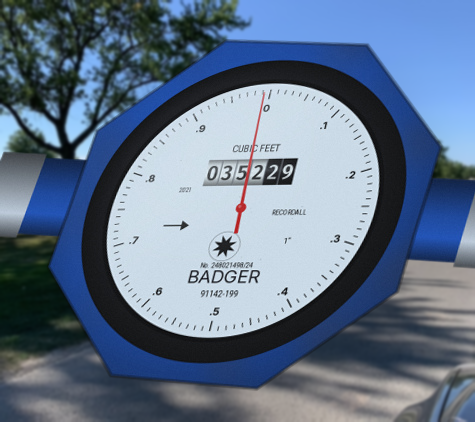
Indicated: 35228.99
